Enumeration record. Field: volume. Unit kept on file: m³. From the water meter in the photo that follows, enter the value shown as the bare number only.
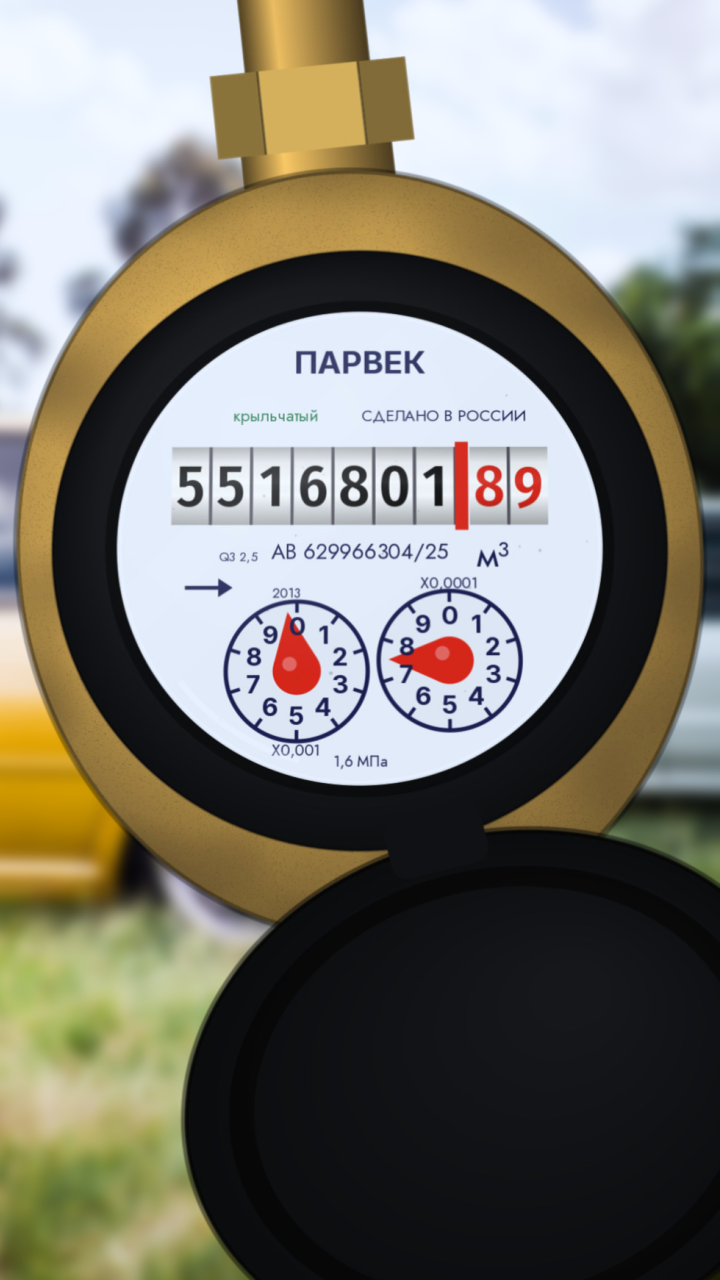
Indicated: 5516801.8897
